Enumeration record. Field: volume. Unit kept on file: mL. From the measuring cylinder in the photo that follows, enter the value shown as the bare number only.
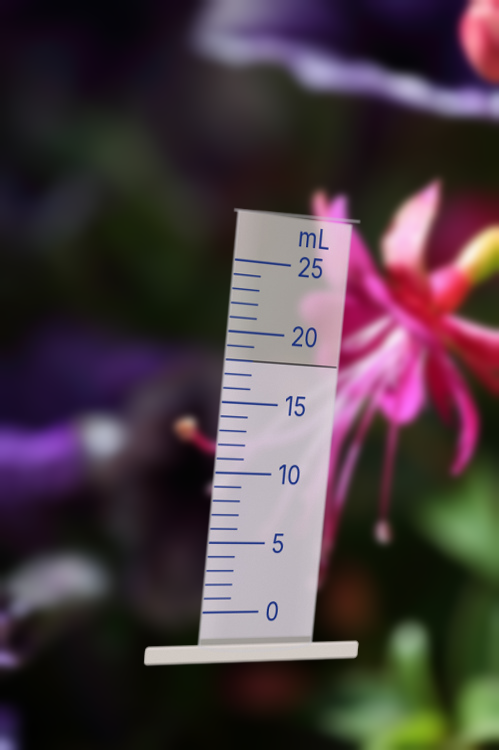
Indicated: 18
